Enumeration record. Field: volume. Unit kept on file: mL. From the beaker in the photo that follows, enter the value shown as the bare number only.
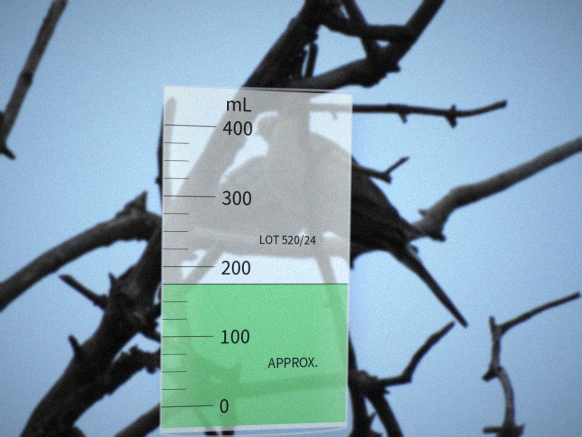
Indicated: 175
